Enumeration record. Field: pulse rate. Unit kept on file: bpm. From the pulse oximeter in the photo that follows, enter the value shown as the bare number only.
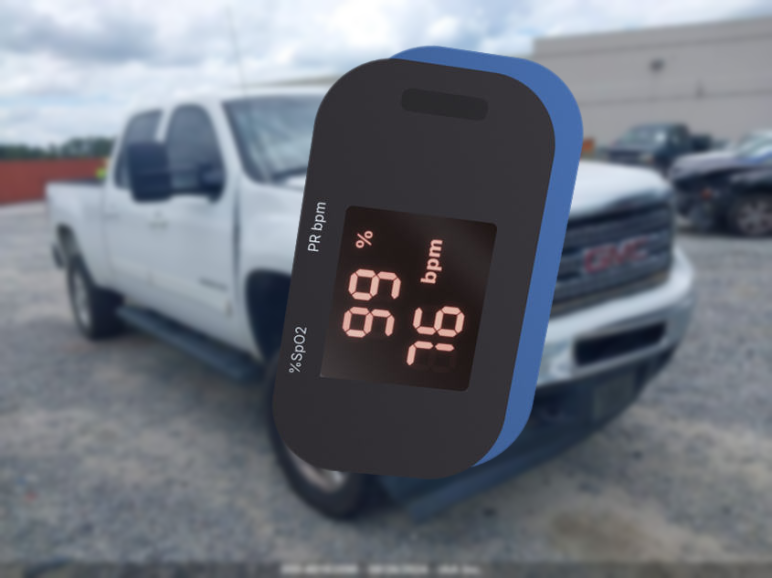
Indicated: 76
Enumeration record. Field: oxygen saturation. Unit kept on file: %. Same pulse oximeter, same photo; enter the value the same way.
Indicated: 99
